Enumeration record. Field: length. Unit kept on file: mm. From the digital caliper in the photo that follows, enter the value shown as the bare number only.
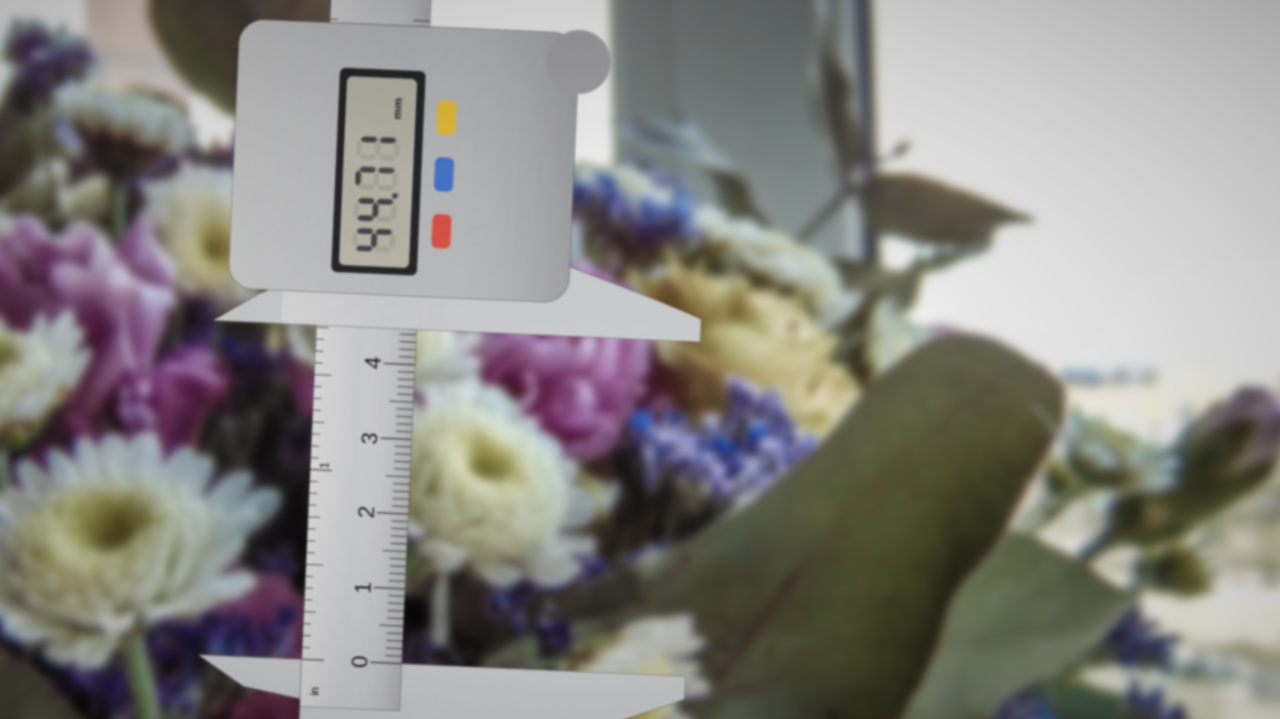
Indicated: 44.71
